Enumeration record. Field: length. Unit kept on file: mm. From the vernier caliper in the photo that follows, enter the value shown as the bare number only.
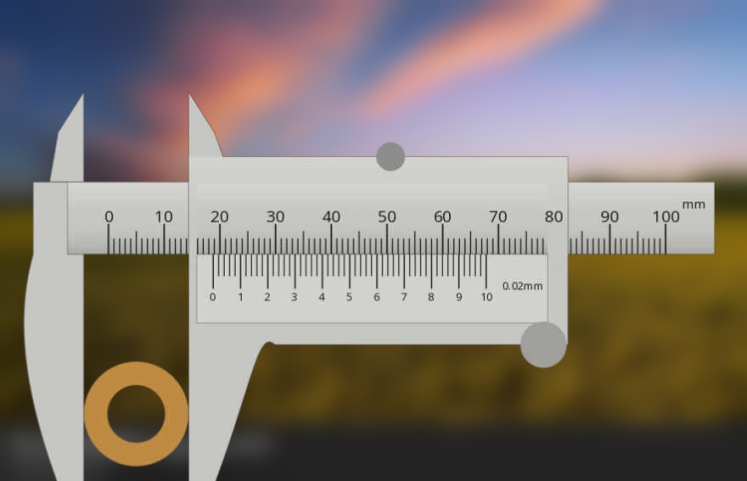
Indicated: 18.8
